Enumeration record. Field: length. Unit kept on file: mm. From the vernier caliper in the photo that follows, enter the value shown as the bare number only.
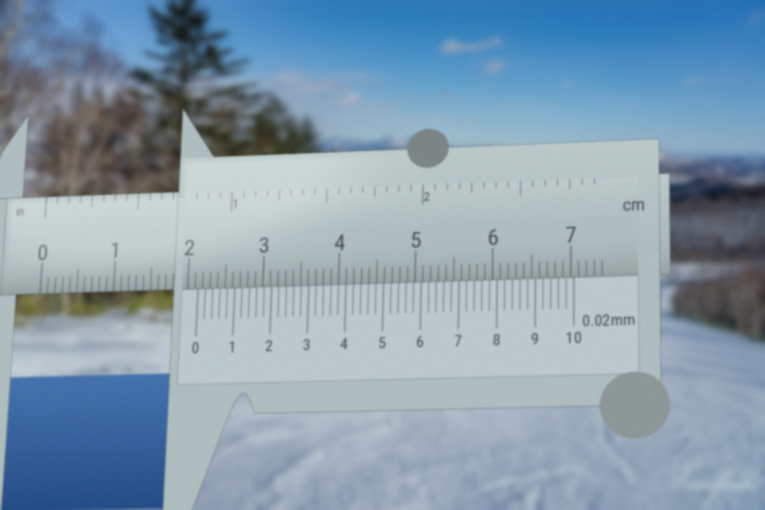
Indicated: 21.4
